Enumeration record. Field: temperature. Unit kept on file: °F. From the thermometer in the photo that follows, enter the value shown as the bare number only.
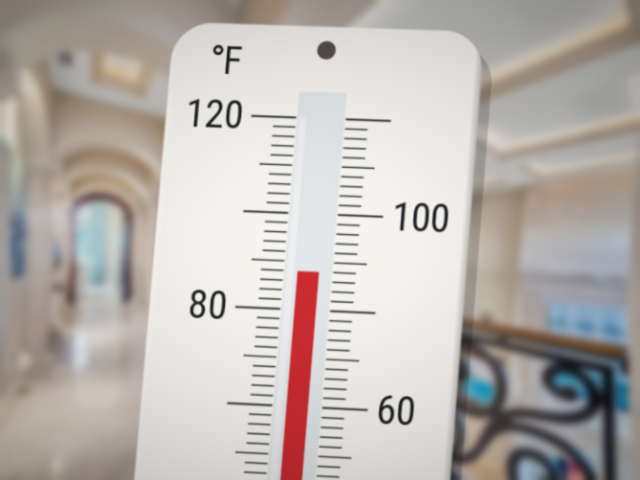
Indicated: 88
